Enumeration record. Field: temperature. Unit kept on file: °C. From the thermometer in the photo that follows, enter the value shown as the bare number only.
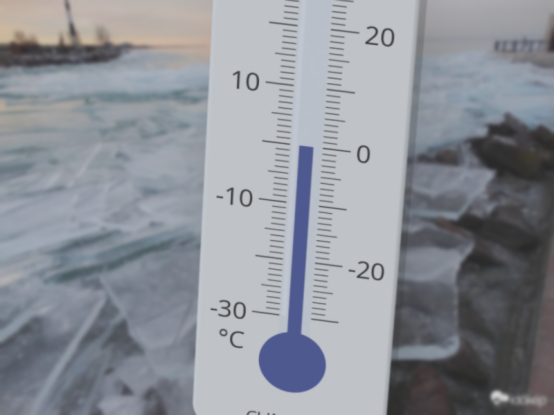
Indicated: 0
